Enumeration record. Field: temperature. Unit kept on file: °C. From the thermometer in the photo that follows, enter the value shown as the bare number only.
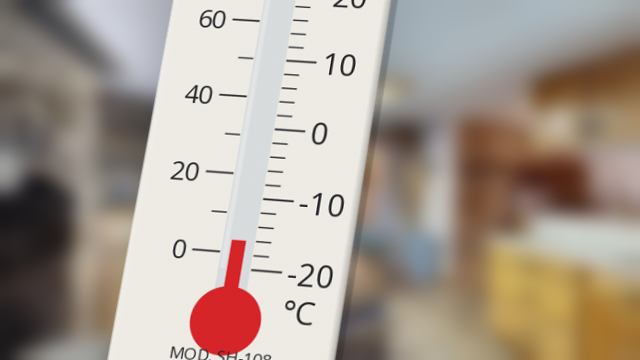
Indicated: -16
